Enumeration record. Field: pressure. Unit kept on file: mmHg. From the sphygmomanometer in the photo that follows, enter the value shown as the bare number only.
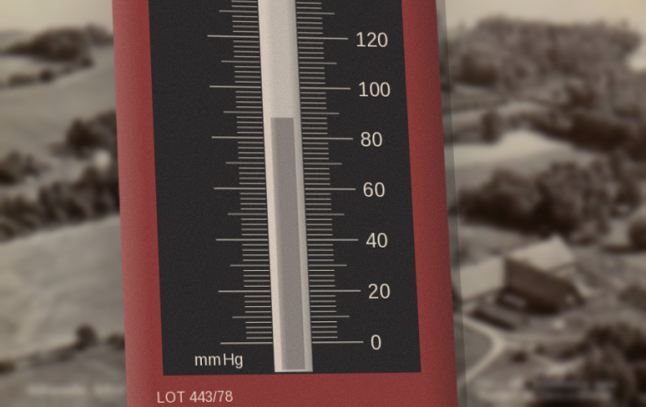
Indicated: 88
